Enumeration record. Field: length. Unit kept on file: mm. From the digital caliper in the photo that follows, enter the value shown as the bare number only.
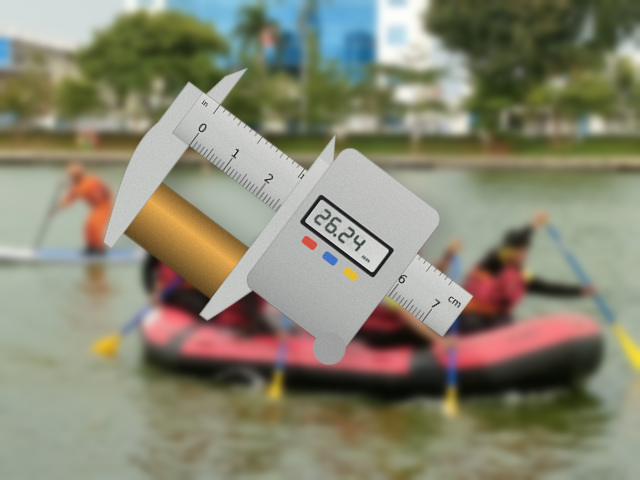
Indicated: 26.24
